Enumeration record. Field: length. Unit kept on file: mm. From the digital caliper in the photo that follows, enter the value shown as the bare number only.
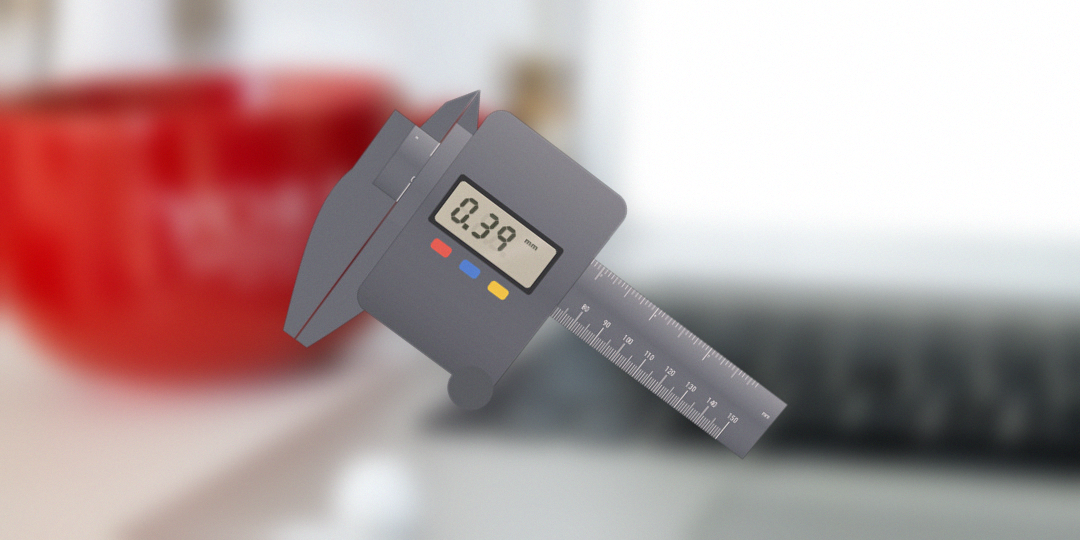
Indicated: 0.39
